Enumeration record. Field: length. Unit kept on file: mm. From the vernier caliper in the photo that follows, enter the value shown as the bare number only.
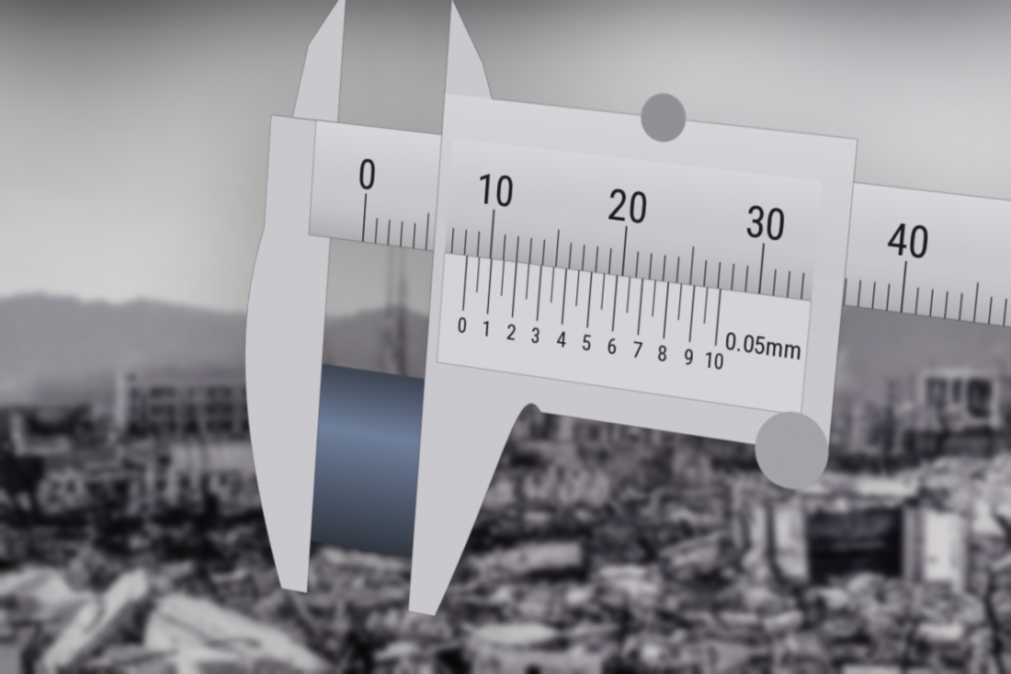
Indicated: 8.2
